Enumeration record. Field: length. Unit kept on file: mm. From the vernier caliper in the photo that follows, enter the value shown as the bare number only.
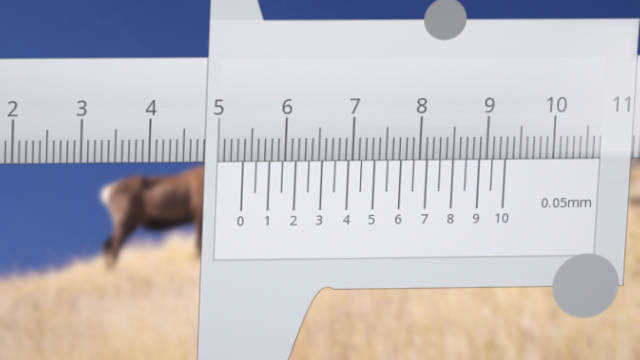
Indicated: 53.8
